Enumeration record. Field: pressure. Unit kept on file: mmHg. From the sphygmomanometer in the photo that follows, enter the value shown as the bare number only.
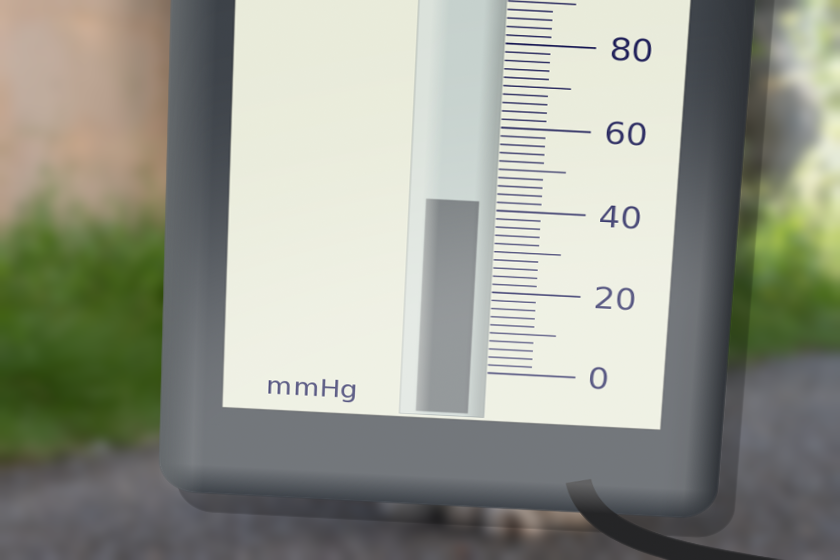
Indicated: 42
